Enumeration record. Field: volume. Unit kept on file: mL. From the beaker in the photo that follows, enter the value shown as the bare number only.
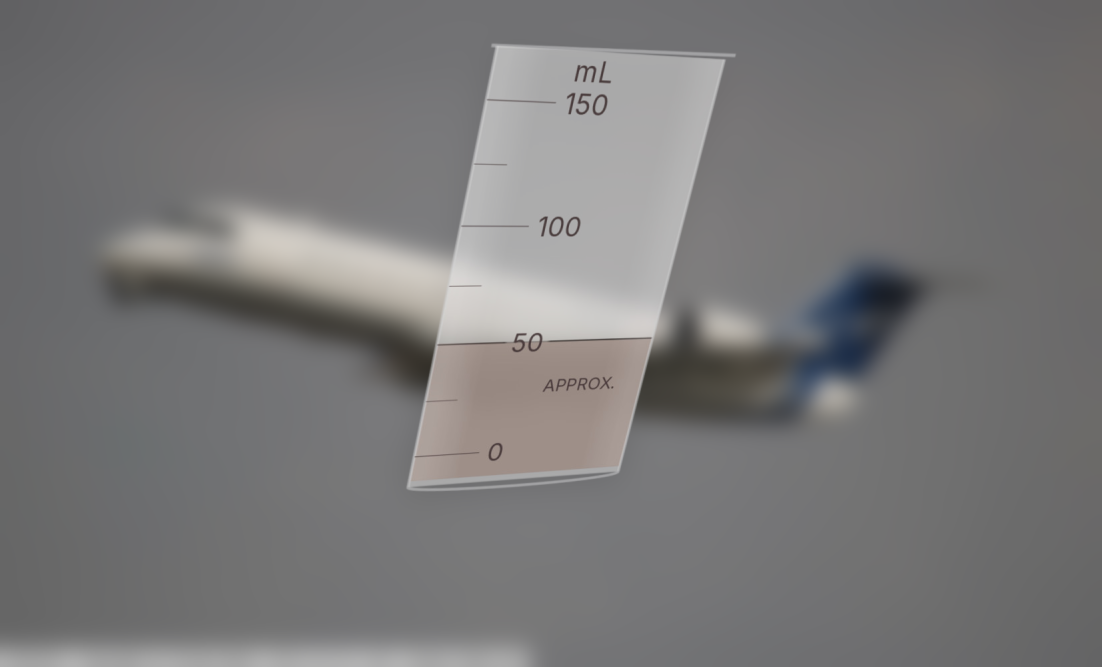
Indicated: 50
